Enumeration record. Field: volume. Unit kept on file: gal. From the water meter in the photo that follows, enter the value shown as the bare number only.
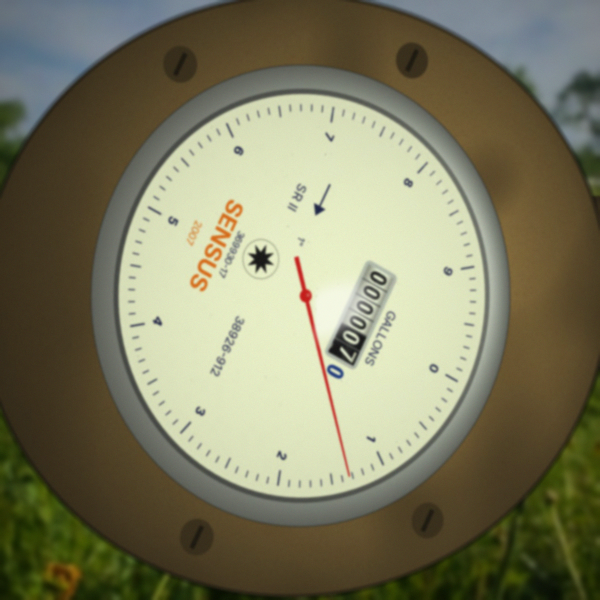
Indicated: 71.3
